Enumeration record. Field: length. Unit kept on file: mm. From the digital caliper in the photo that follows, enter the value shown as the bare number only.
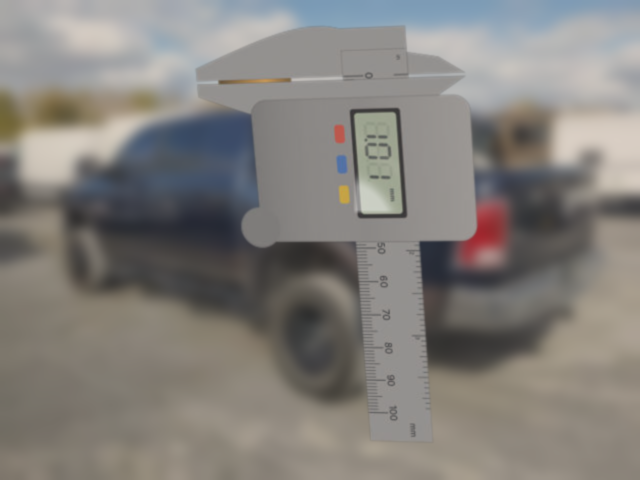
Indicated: 1.01
